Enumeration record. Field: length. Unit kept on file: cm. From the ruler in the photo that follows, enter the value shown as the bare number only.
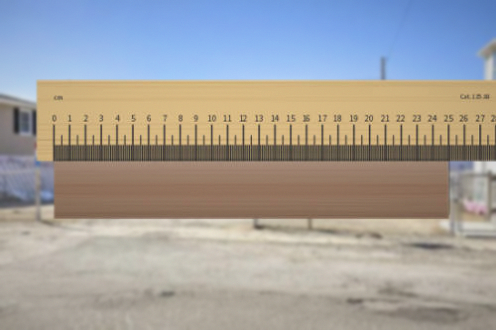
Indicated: 25
